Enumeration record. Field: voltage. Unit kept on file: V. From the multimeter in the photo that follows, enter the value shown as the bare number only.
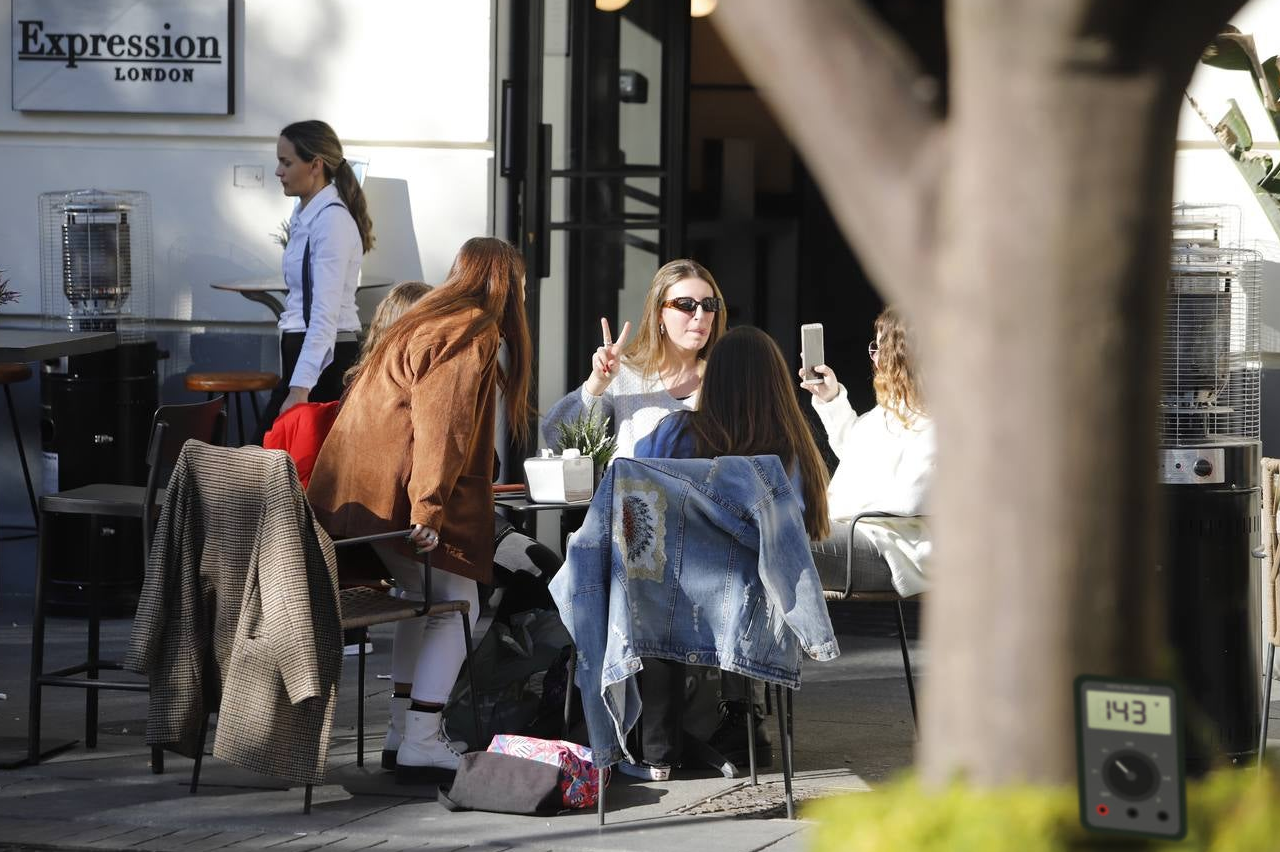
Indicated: 143
